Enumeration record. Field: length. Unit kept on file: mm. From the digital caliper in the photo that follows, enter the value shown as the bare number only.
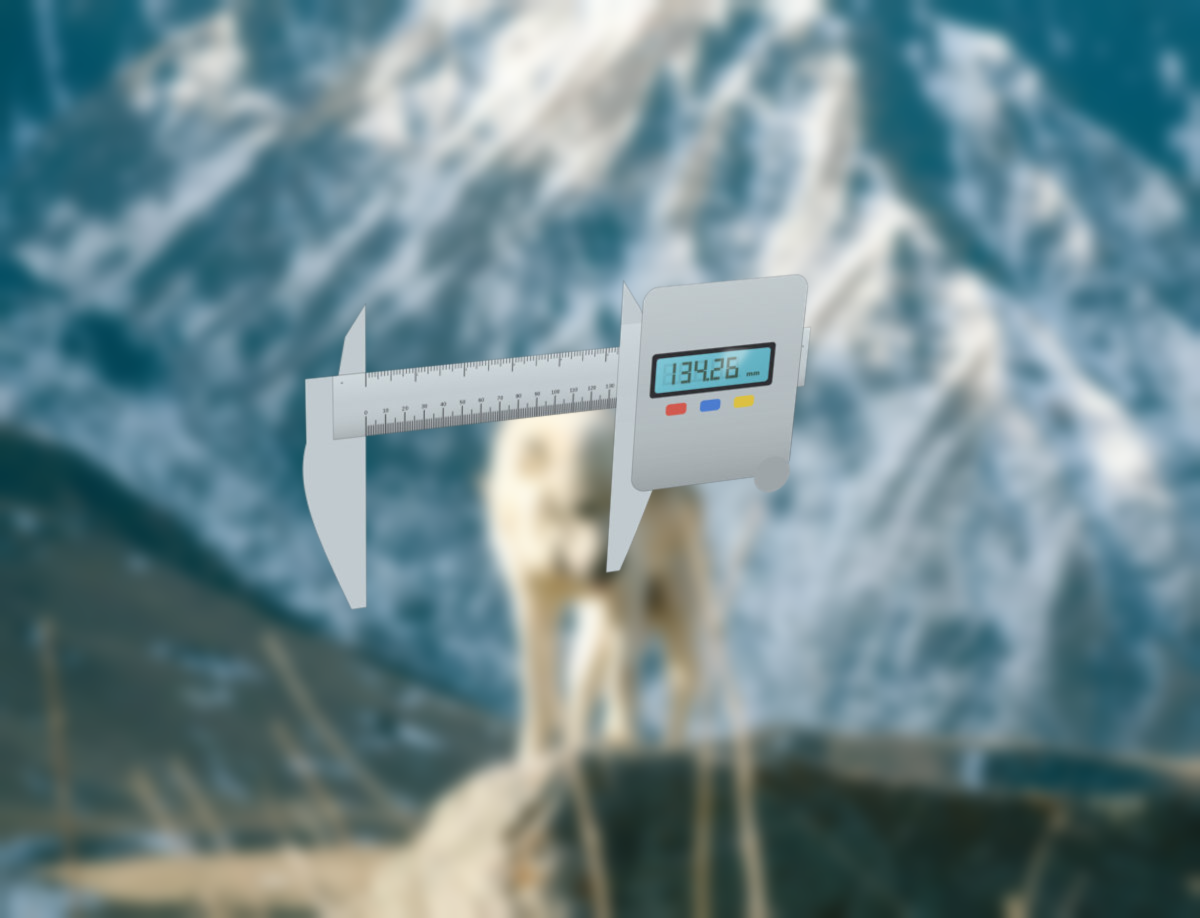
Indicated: 134.26
